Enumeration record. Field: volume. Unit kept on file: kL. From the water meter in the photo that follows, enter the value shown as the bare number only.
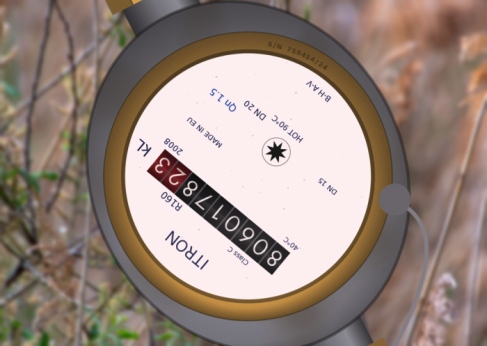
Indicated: 8060178.23
